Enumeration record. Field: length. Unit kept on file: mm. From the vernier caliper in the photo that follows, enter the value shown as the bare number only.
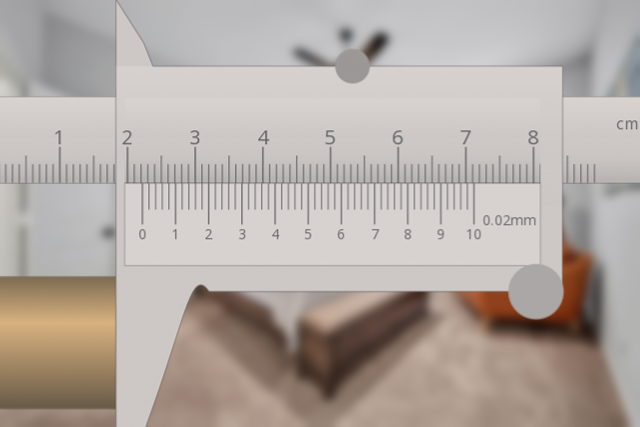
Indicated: 22.2
